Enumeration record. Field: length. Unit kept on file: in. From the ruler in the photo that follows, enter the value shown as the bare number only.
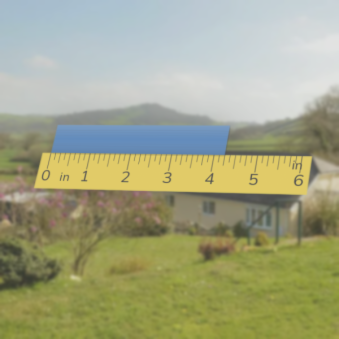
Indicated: 4.25
